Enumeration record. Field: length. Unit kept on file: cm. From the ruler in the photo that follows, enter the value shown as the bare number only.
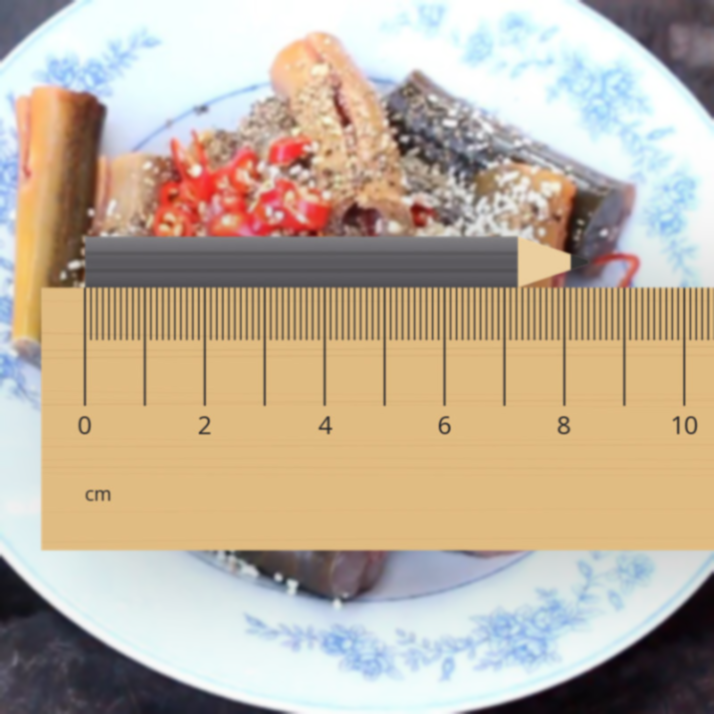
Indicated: 8.4
